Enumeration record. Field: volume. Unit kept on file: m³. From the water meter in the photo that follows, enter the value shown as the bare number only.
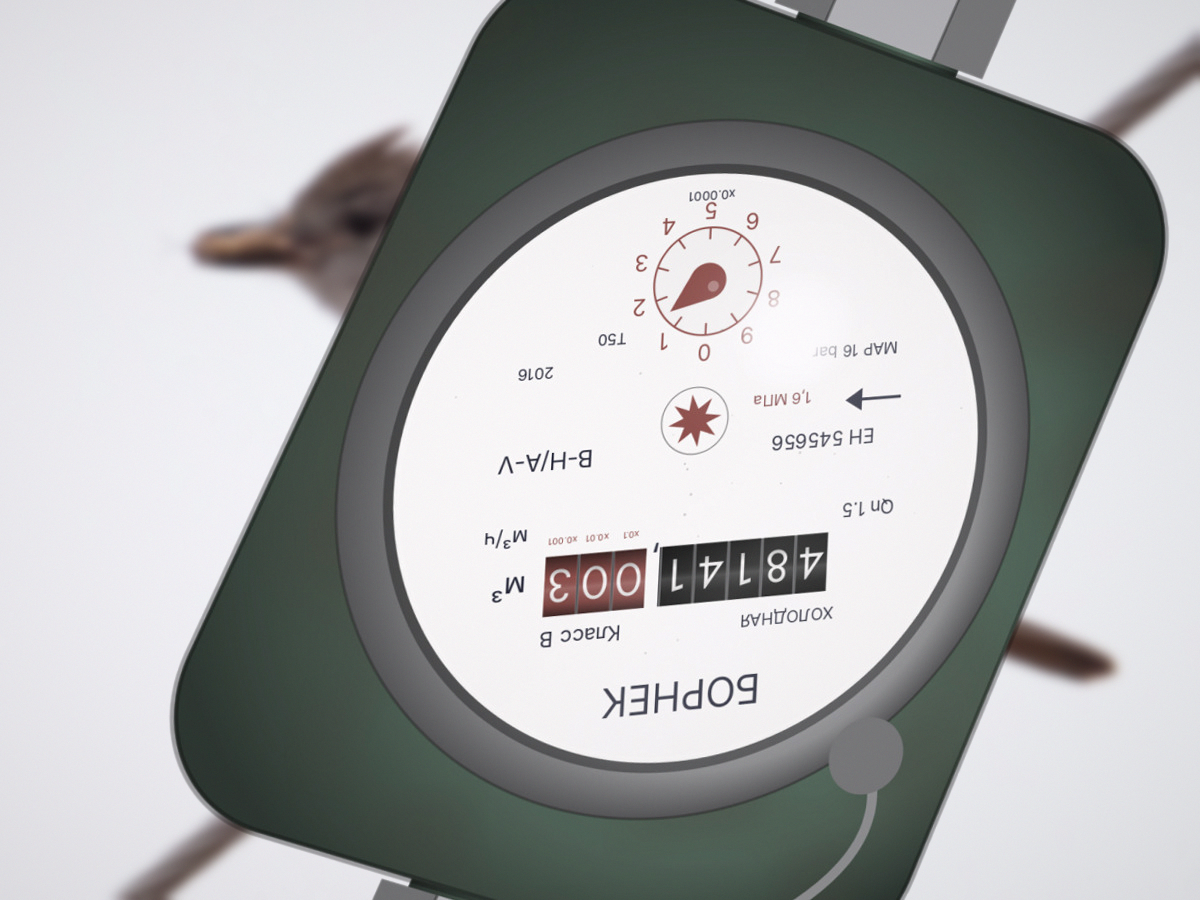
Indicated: 48141.0031
